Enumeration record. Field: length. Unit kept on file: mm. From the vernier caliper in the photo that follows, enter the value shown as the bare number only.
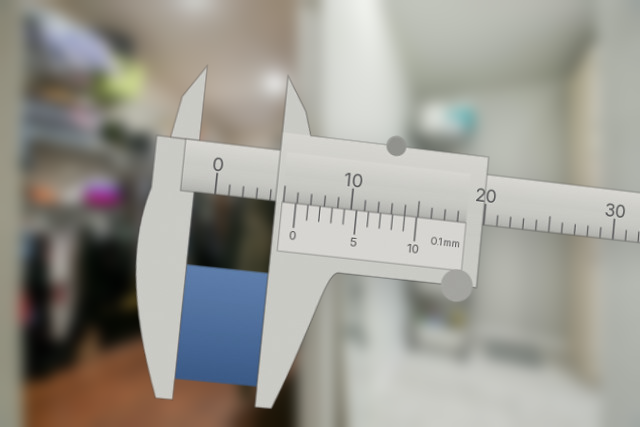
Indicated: 5.9
